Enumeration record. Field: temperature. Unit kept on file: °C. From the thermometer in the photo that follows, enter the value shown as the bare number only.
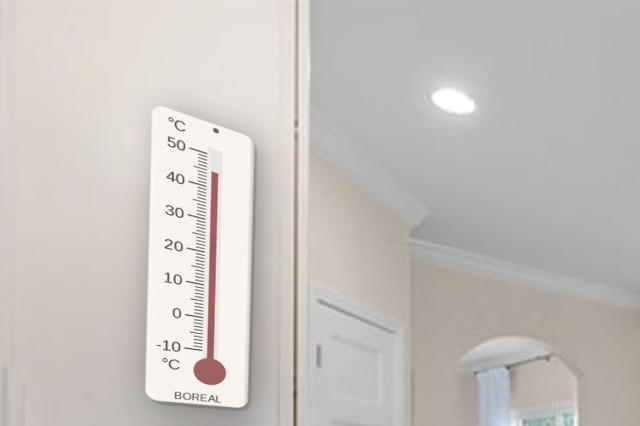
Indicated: 45
